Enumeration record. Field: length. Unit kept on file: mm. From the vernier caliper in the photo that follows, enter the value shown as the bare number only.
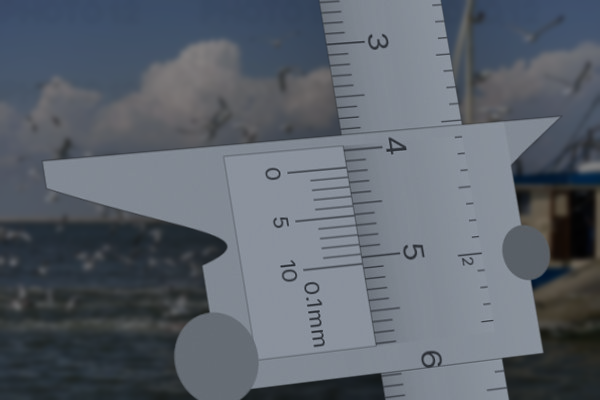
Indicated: 41.6
